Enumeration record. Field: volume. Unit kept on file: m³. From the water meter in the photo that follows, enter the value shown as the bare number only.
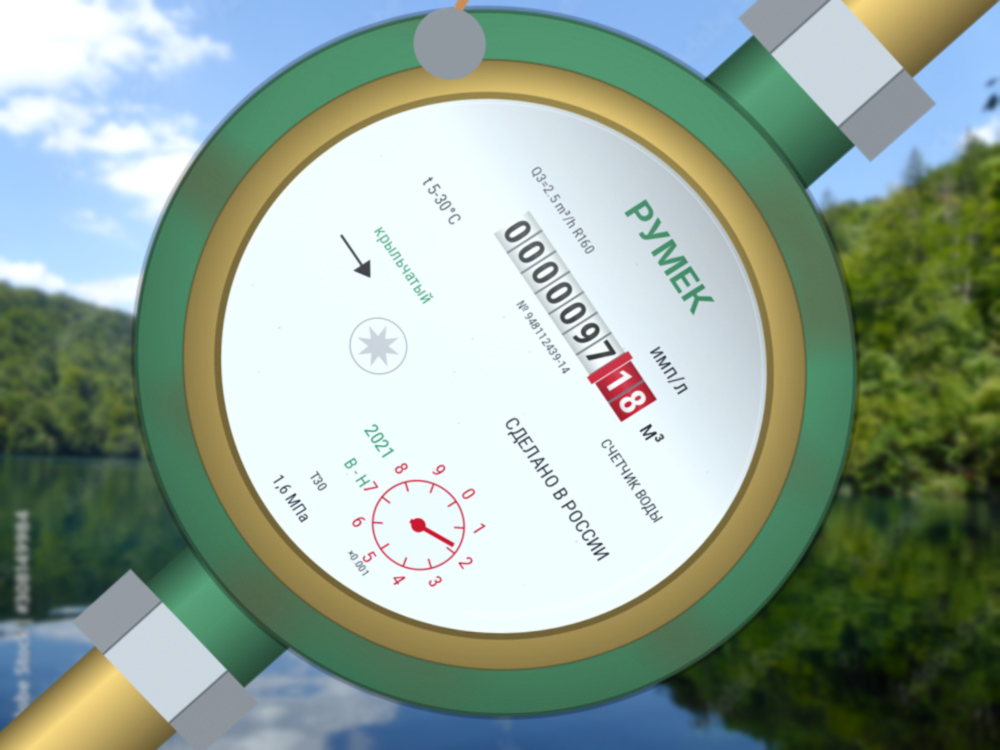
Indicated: 97.181
